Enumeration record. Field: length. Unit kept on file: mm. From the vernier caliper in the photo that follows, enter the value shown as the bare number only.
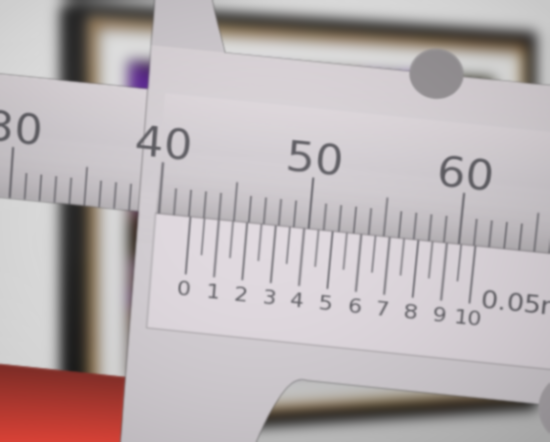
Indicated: 42.1
